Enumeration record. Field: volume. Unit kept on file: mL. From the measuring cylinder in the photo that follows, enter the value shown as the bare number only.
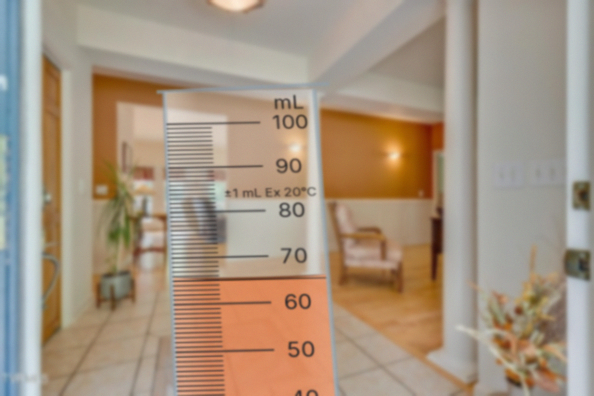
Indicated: 65
